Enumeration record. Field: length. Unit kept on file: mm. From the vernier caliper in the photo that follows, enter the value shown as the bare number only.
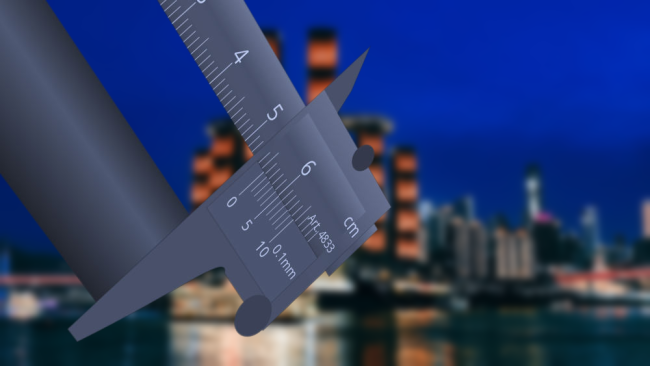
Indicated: 55.6
